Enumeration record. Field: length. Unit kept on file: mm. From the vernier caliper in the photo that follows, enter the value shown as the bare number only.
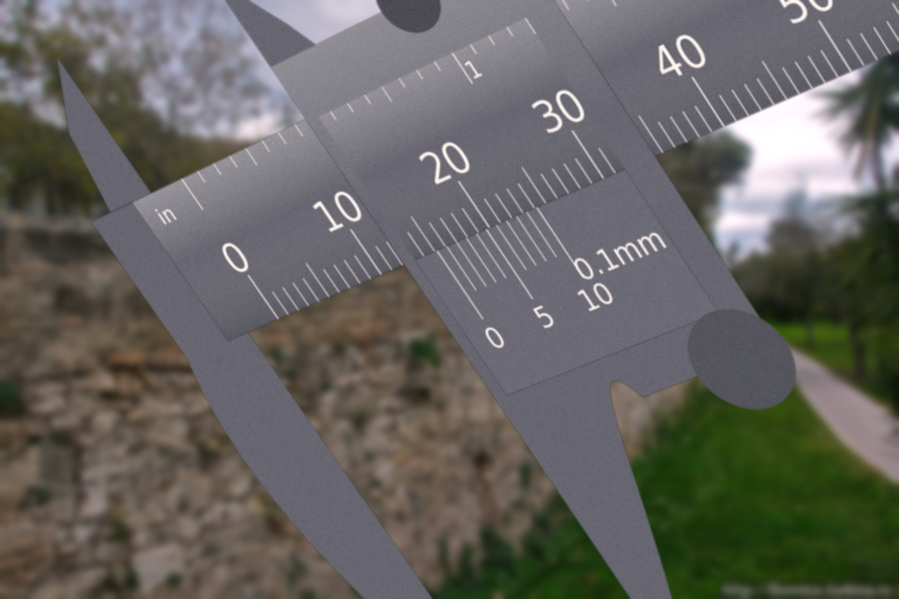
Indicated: 15.2
